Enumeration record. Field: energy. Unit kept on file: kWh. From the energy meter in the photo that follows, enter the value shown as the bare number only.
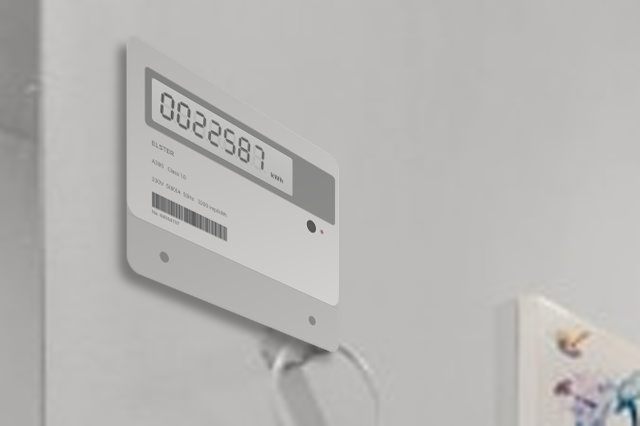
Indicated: 22587
